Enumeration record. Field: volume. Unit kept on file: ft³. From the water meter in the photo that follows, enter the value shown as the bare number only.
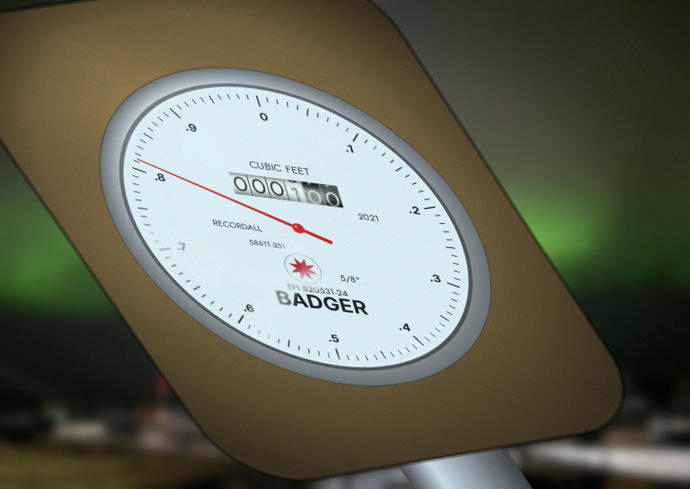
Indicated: 99.81
